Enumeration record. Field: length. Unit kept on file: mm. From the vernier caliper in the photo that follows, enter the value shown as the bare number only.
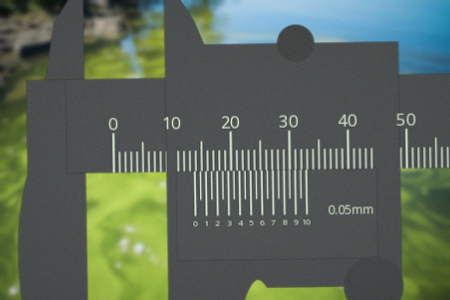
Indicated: 13.8
